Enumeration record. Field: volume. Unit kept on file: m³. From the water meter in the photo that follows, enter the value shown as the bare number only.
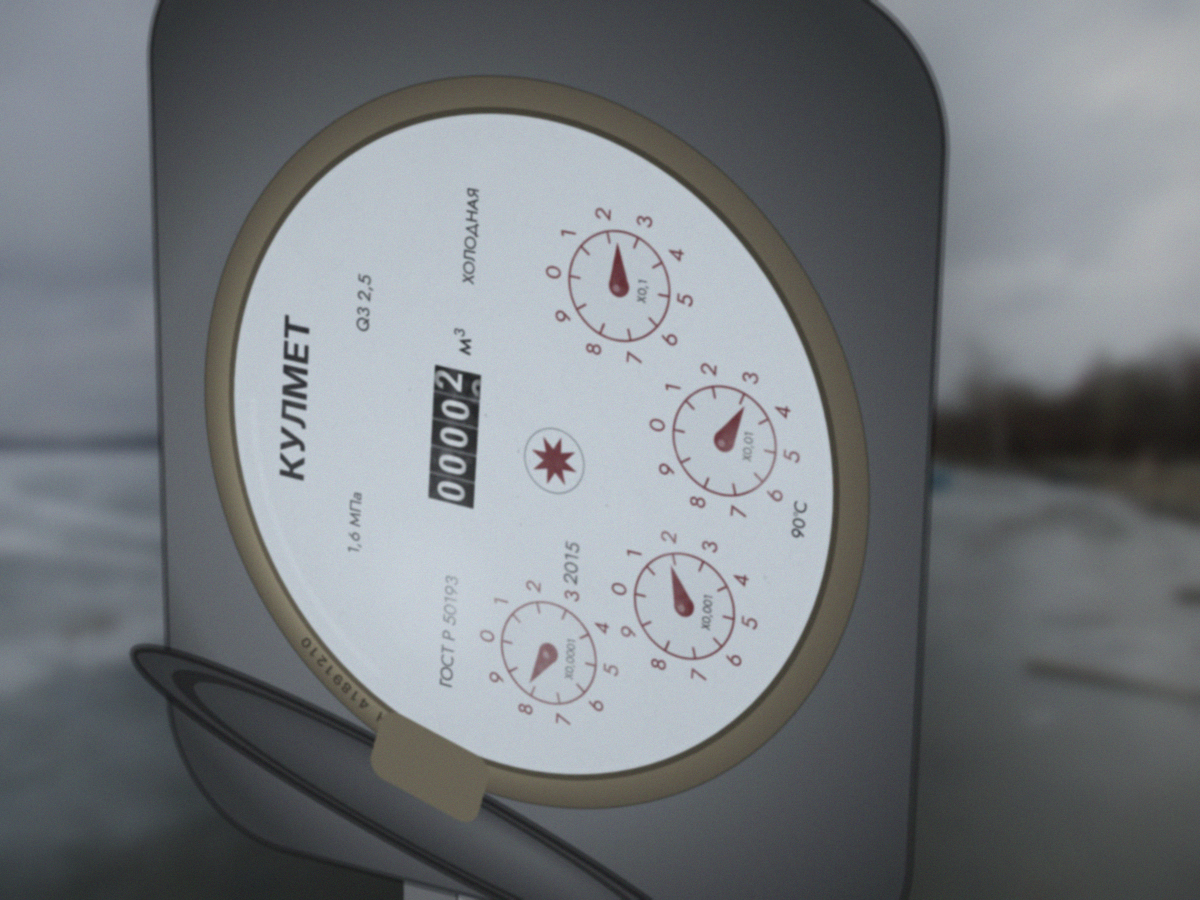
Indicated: 2.2318
